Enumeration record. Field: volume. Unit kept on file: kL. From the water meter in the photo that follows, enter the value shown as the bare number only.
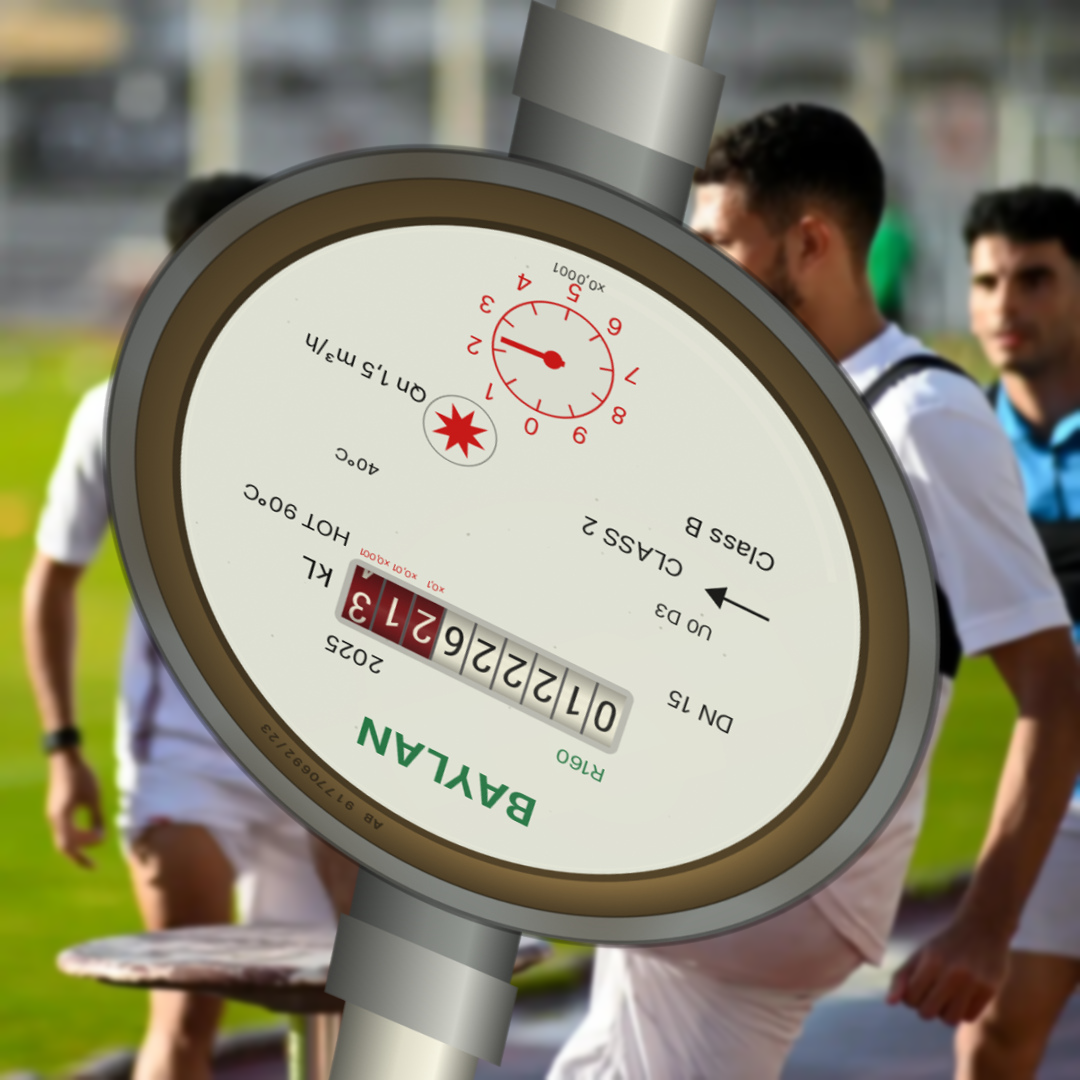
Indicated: 12226.2132
